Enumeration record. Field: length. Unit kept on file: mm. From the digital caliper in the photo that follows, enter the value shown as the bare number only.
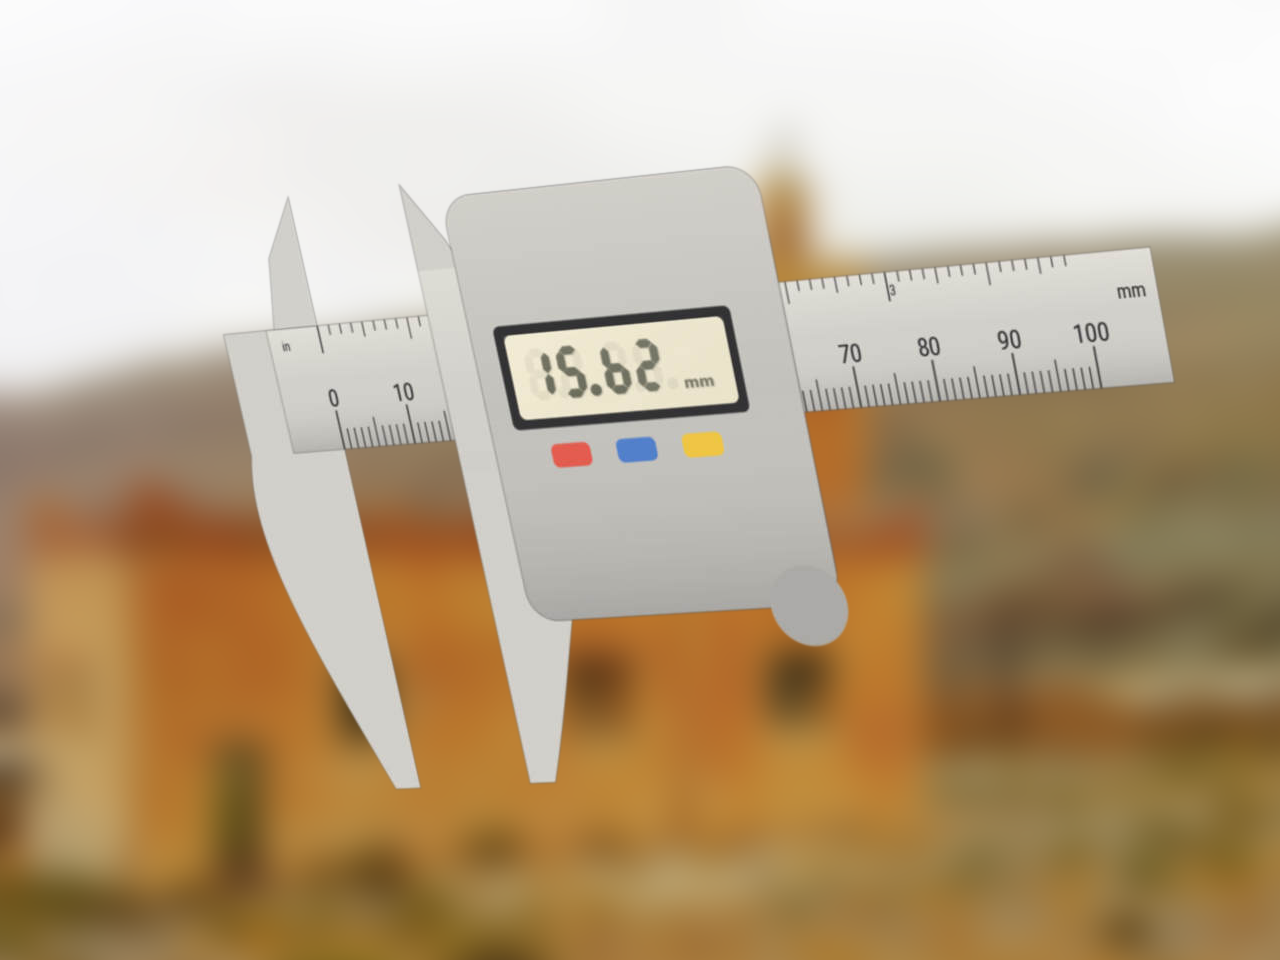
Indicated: 15.62
